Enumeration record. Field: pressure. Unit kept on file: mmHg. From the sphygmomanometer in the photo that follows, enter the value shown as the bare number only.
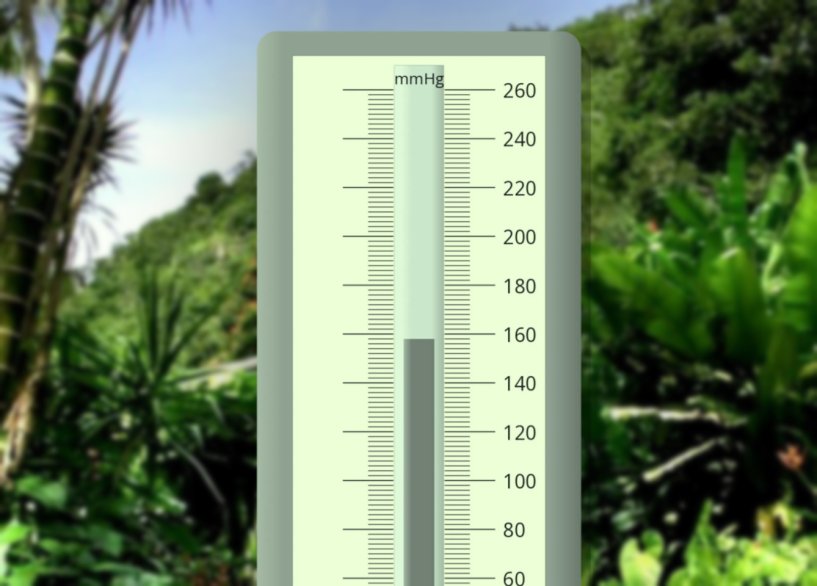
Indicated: 158
